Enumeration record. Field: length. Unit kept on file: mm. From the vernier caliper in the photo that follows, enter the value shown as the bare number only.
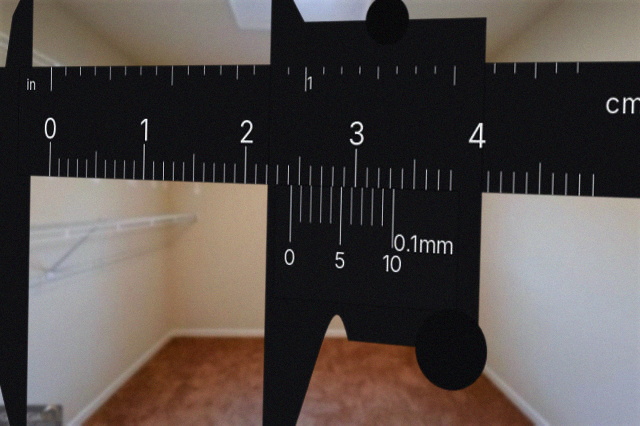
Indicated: 24.3
